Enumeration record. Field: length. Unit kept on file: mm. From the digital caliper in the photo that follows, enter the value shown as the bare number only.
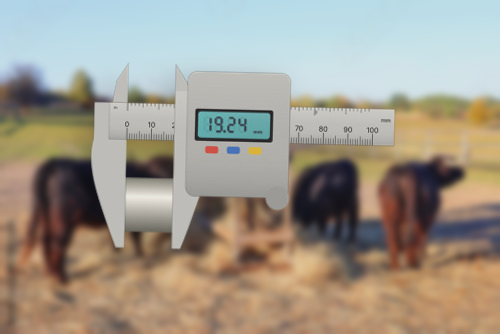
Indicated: 19.24
